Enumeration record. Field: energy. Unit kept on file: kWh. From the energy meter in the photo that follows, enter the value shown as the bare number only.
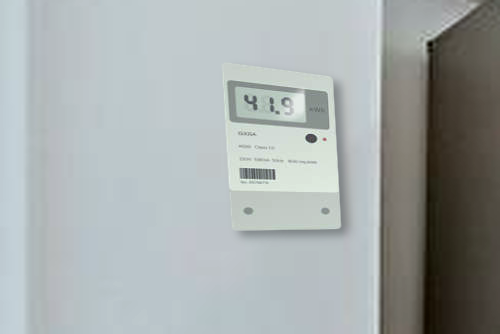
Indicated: 41.9
